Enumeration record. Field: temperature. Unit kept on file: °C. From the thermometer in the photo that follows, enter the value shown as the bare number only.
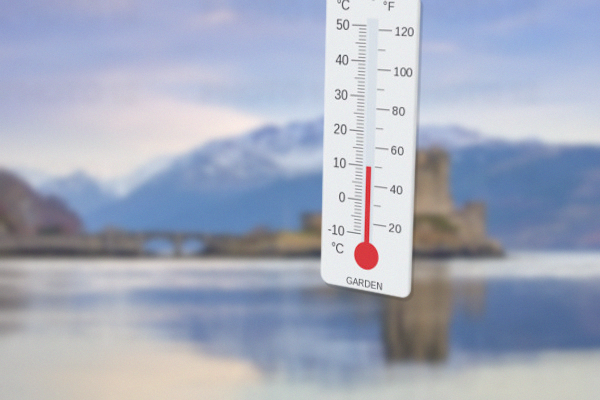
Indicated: 10
